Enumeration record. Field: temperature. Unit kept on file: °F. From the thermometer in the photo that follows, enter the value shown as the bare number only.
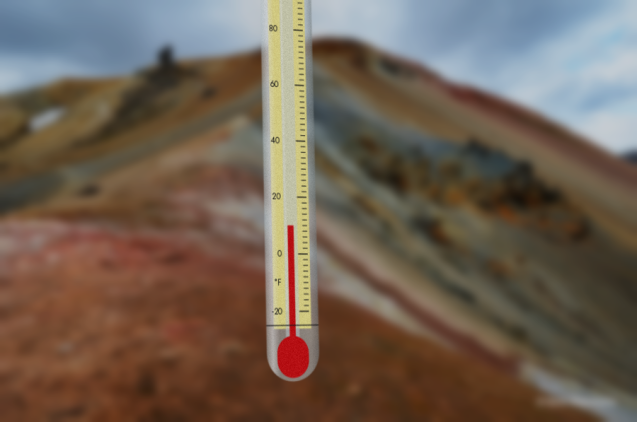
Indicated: 10
